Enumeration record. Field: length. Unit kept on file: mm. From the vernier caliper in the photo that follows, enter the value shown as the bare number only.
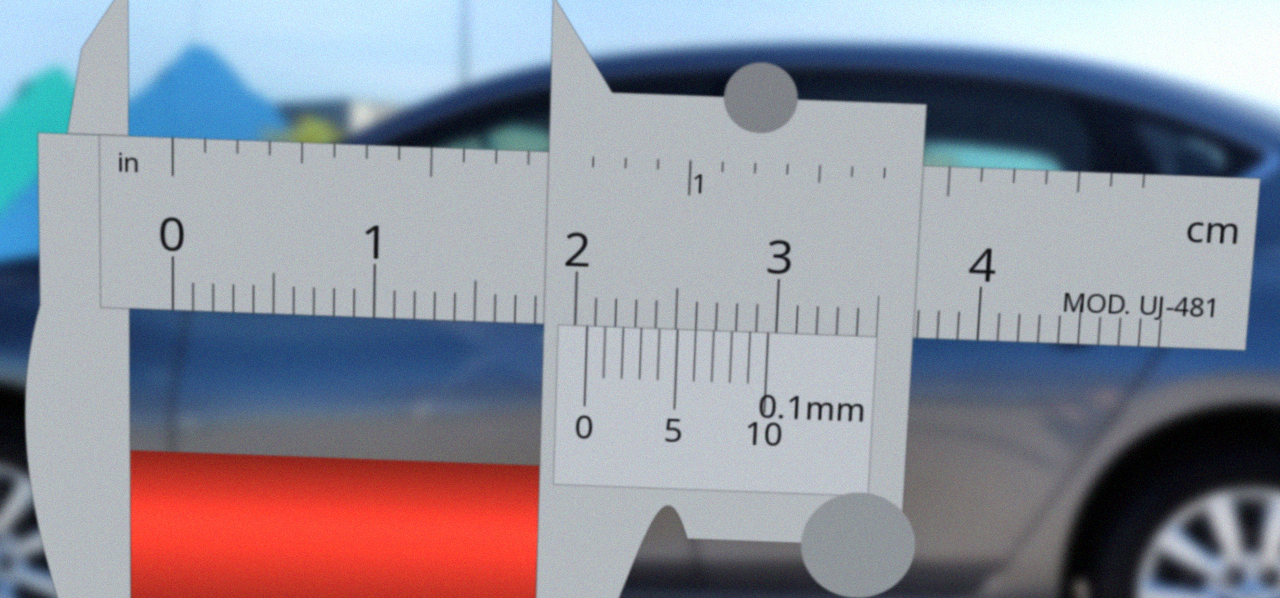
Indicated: 20.6
